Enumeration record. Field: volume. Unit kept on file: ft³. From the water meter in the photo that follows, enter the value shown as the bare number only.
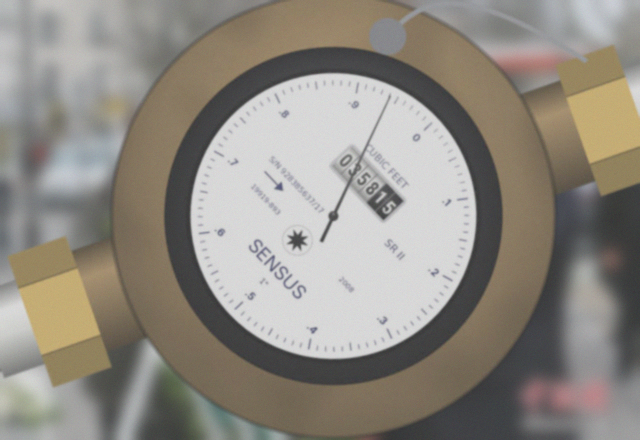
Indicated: 35814.94
